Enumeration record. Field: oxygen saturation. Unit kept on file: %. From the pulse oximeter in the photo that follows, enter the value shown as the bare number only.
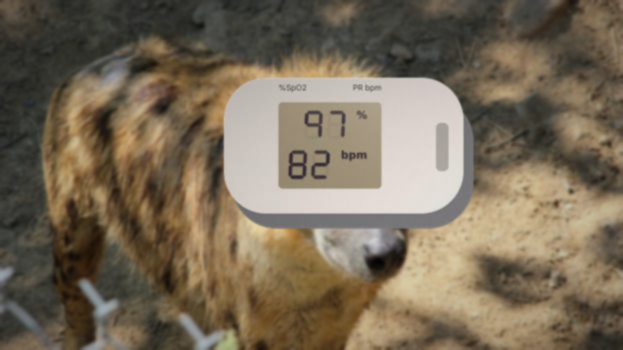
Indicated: 97
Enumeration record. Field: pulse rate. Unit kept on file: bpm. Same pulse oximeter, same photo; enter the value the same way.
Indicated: 82
